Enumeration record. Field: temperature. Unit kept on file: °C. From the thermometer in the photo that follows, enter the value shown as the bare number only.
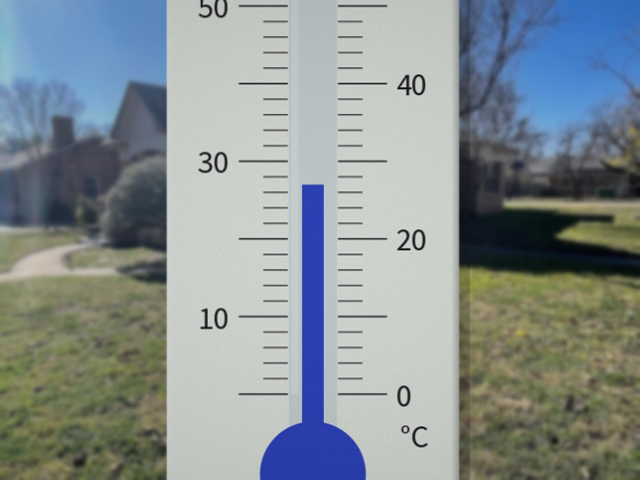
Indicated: 27
